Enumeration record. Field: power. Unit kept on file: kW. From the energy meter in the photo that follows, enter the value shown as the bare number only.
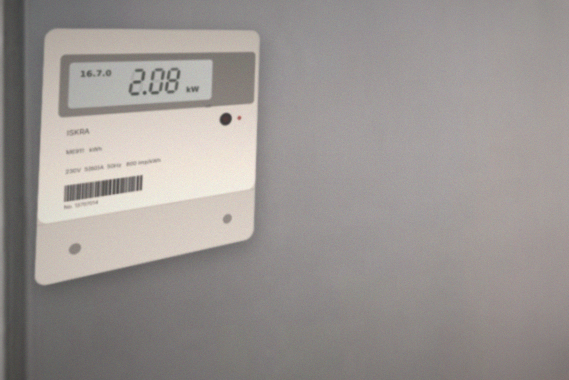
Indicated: 2.08
